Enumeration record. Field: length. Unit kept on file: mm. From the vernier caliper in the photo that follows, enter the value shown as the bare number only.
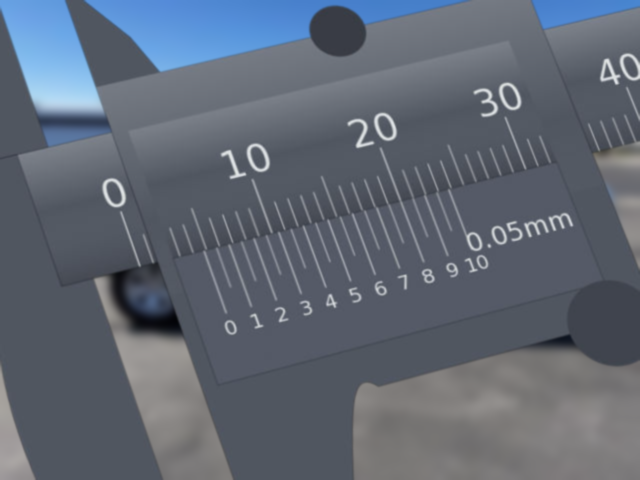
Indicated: 4.8
